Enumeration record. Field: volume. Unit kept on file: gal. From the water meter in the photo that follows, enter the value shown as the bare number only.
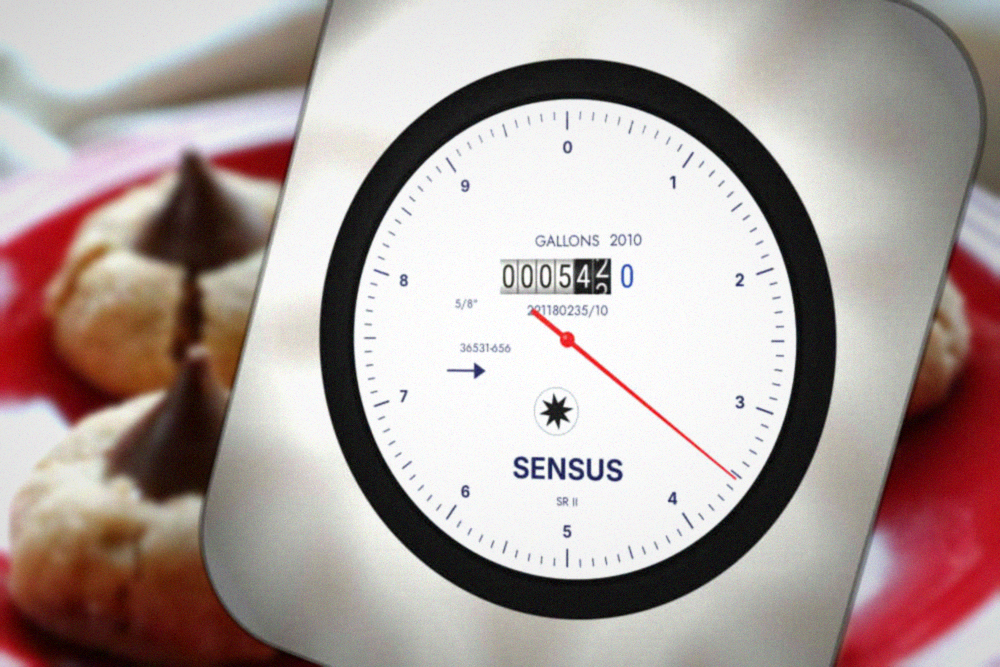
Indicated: 5423.5
